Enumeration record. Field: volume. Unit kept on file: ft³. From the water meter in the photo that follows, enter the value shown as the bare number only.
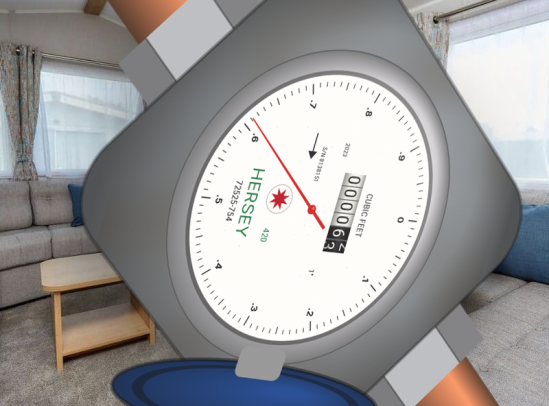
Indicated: 62.61
